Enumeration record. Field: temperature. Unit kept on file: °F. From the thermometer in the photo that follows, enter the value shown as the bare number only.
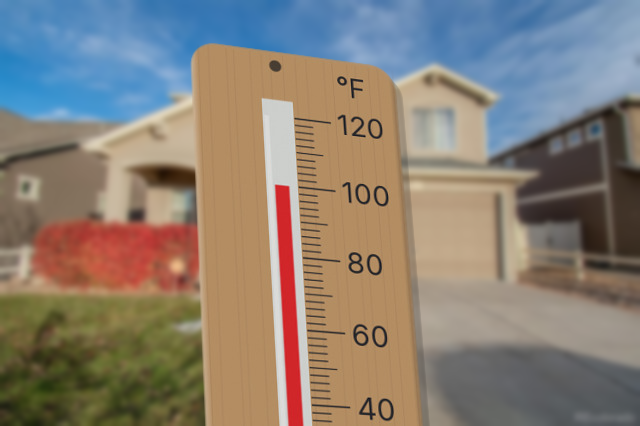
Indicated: 100
